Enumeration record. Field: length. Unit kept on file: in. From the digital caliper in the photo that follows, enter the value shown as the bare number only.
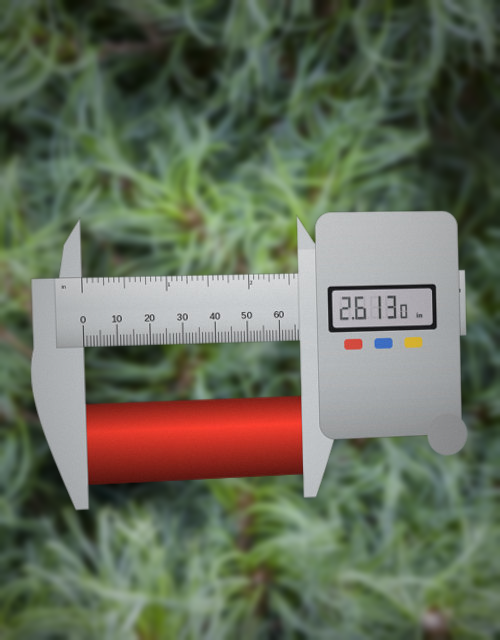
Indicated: 2.6130
